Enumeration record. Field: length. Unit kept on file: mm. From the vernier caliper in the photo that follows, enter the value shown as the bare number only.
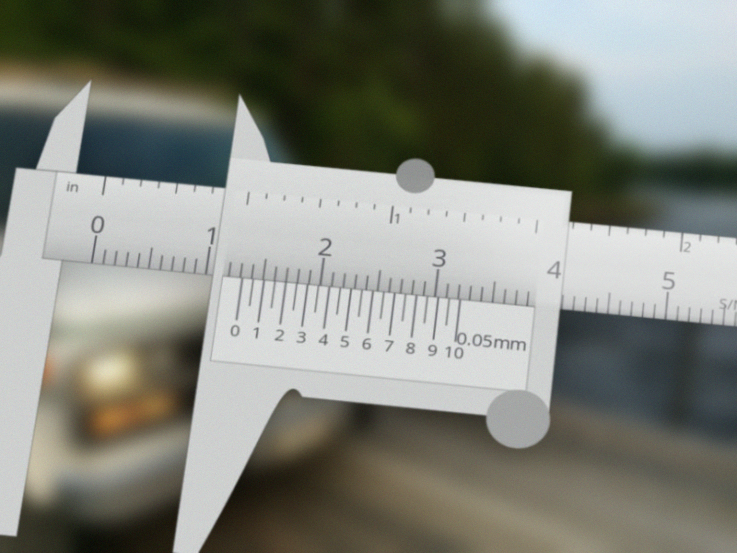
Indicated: 13.2
